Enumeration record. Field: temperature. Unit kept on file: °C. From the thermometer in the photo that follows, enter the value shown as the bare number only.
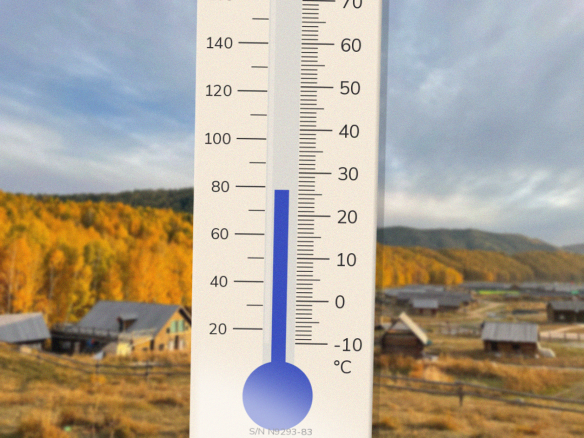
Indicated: 26
